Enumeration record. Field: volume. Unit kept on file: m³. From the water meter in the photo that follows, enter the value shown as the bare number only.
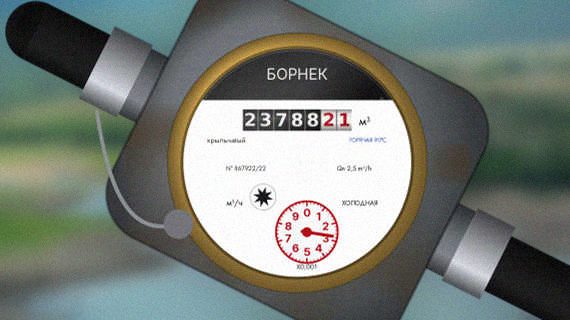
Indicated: 23788.212
